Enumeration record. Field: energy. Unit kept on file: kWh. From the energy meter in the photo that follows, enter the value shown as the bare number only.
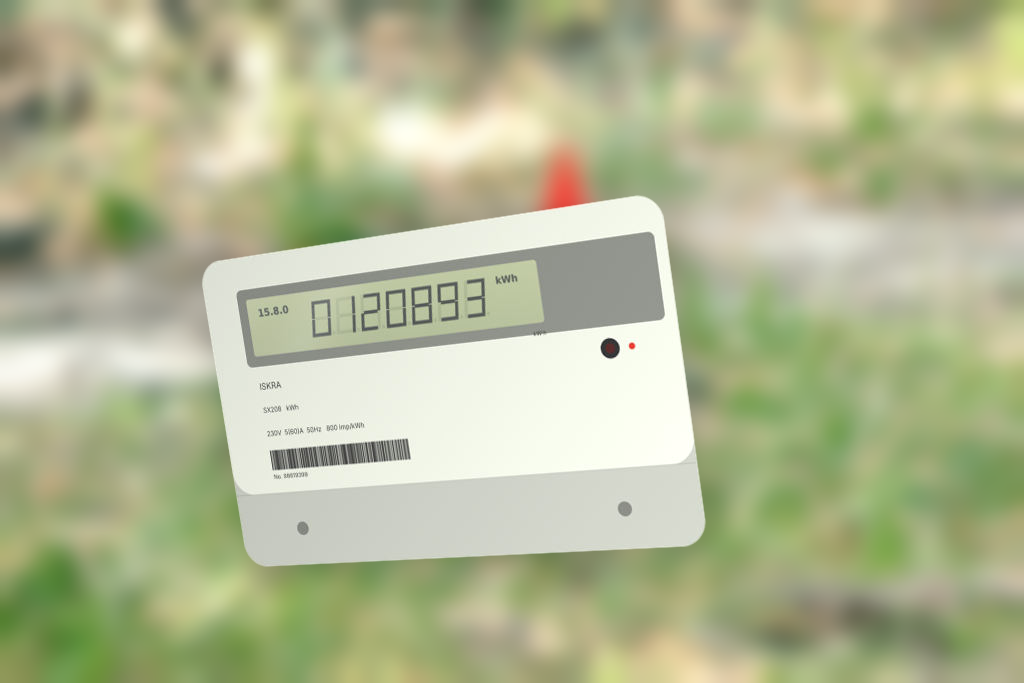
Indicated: 120893
